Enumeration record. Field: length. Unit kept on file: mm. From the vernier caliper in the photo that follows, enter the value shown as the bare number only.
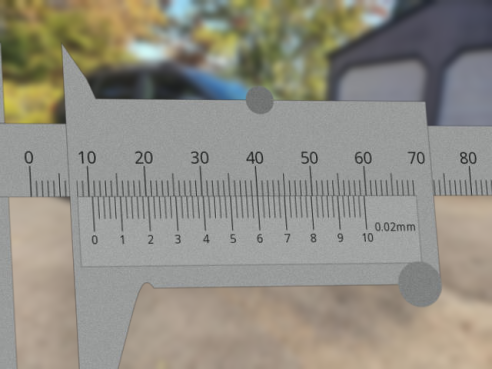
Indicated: 10.6
